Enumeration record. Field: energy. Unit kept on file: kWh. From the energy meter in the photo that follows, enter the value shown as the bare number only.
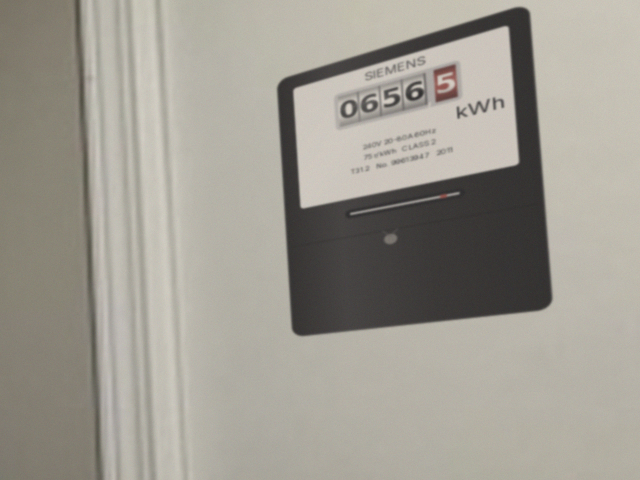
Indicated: 656.5
